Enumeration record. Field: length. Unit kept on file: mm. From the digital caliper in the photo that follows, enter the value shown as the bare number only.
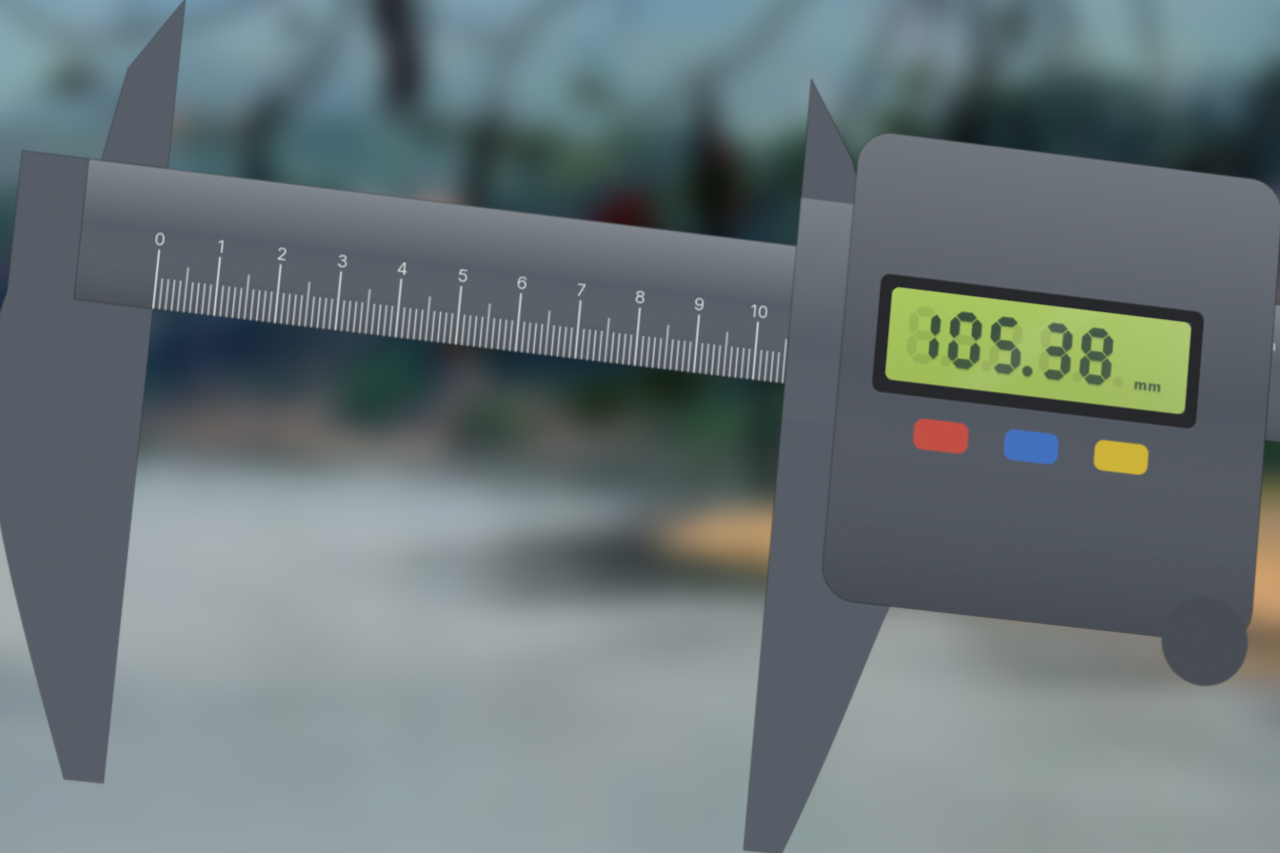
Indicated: 105.38
